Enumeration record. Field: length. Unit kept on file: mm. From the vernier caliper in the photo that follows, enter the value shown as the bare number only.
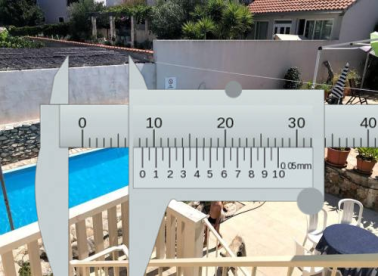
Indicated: 8.4
